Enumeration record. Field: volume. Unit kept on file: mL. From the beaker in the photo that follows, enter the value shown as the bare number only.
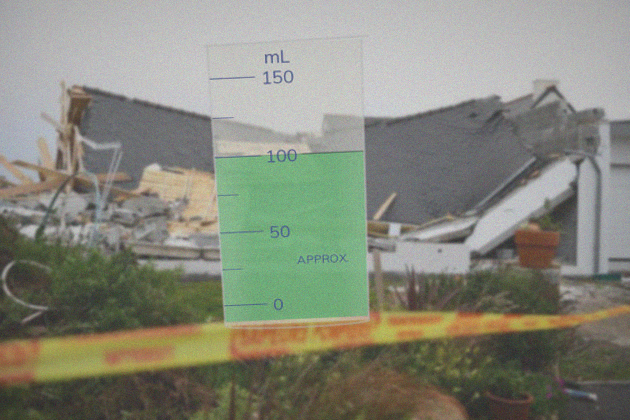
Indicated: 100
